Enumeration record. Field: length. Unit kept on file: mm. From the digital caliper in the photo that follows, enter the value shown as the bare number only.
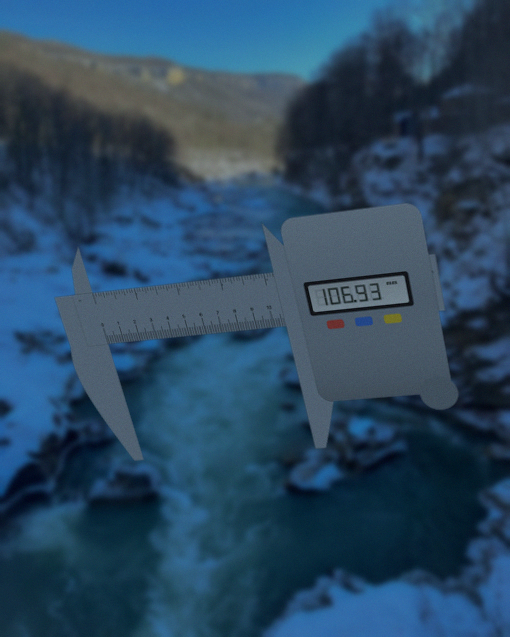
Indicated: 106.93
